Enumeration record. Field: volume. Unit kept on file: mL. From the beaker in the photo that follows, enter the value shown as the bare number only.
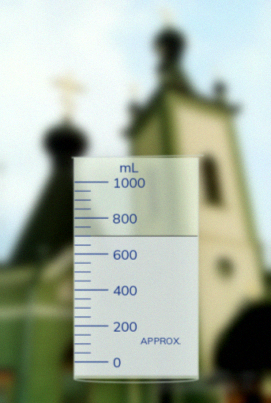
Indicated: 700
